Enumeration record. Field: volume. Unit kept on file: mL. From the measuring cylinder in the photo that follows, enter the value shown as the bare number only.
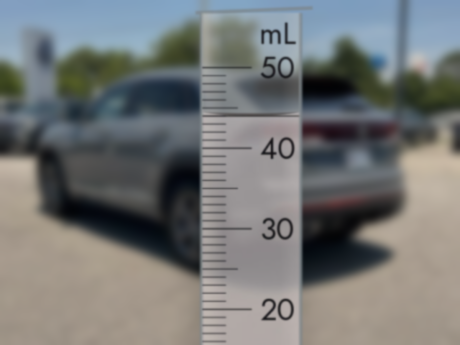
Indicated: 44
